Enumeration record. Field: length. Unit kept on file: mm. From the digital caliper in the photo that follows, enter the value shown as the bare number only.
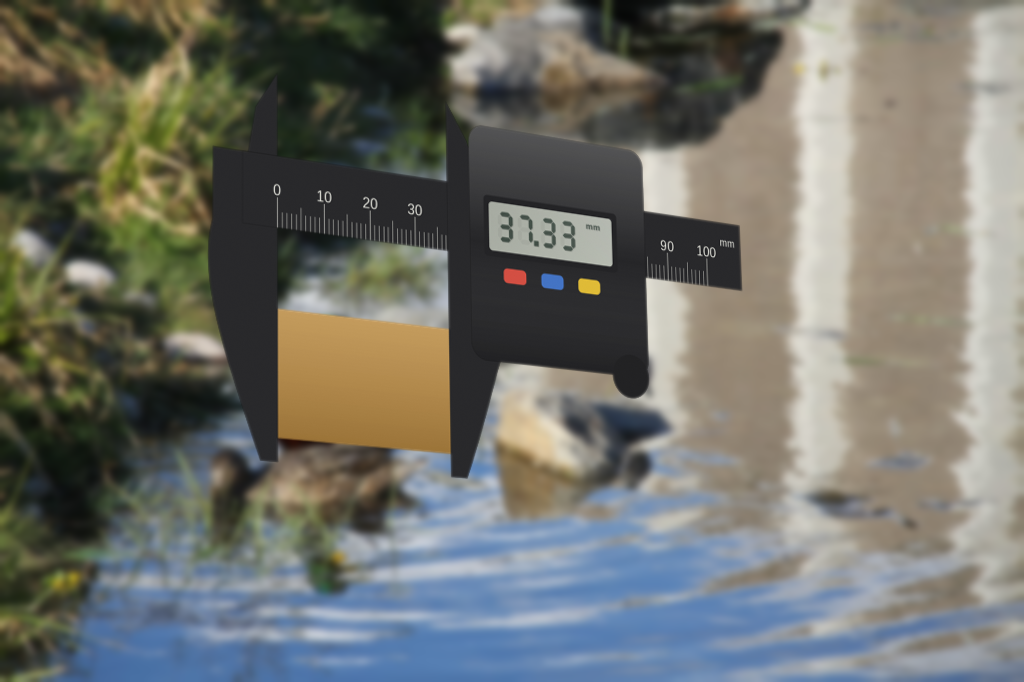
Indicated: 37.33
